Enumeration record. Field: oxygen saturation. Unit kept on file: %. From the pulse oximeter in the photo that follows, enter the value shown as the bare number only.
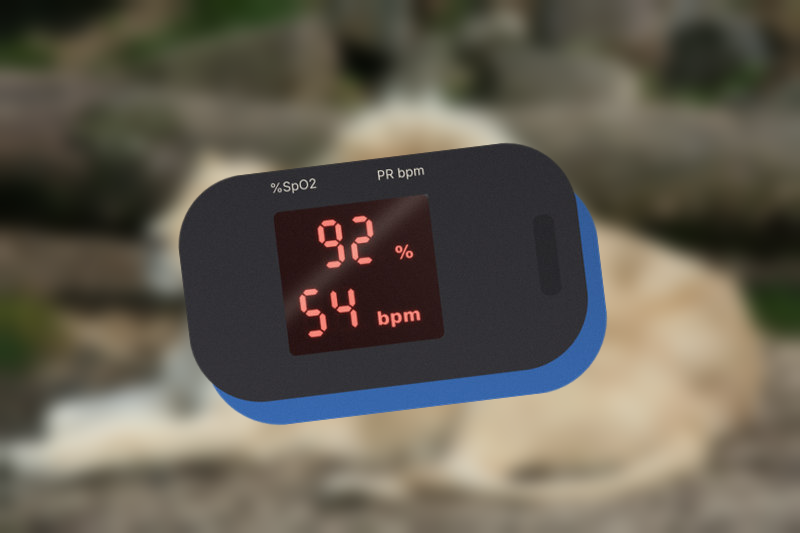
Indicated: 92
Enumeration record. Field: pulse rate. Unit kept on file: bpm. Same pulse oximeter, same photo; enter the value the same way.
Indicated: 54
